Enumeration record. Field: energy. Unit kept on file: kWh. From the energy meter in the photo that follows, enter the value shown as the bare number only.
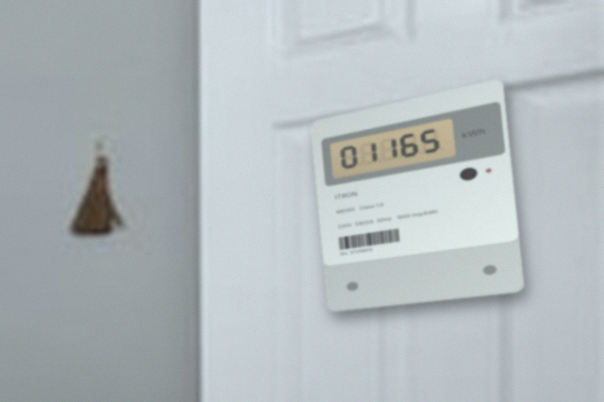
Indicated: 1165
